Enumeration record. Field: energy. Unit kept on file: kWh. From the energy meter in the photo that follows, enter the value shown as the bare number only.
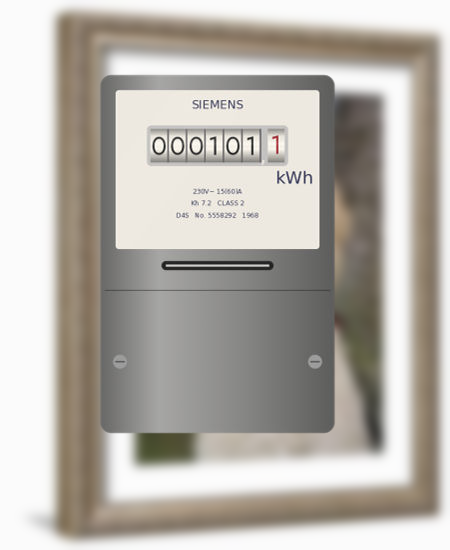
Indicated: 101.1
